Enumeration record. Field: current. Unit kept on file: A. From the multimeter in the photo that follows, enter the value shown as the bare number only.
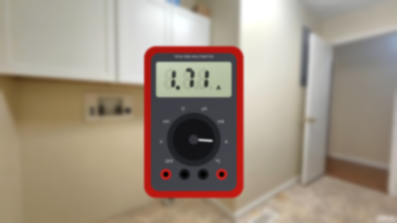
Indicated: 1.71
